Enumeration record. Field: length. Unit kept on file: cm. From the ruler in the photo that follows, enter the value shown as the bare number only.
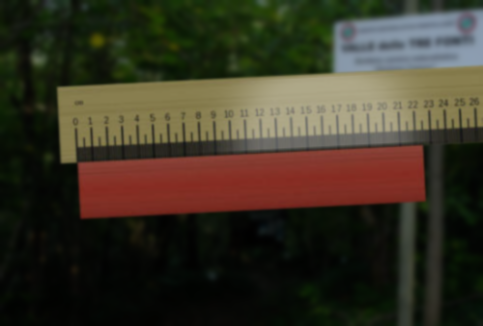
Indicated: 22.5
